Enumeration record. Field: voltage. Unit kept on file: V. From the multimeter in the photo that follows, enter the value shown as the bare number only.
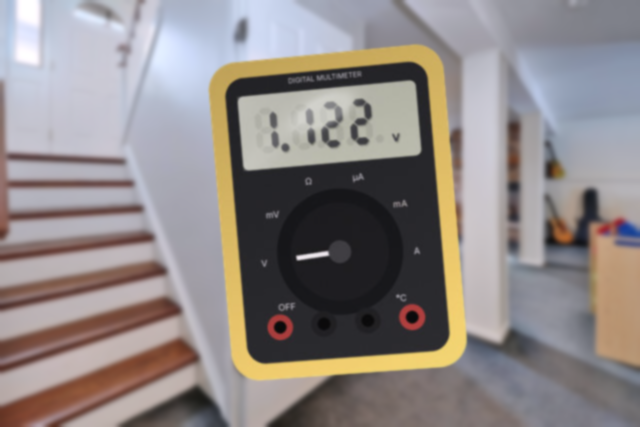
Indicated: 1.122
